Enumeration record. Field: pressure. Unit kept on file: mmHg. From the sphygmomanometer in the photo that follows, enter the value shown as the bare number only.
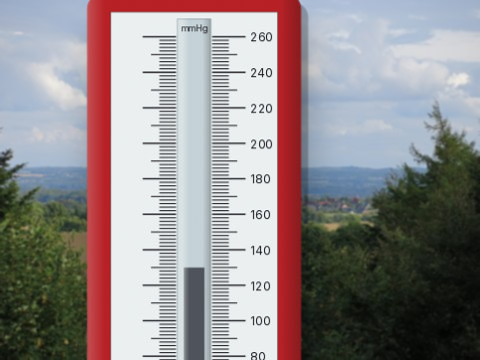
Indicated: 130
